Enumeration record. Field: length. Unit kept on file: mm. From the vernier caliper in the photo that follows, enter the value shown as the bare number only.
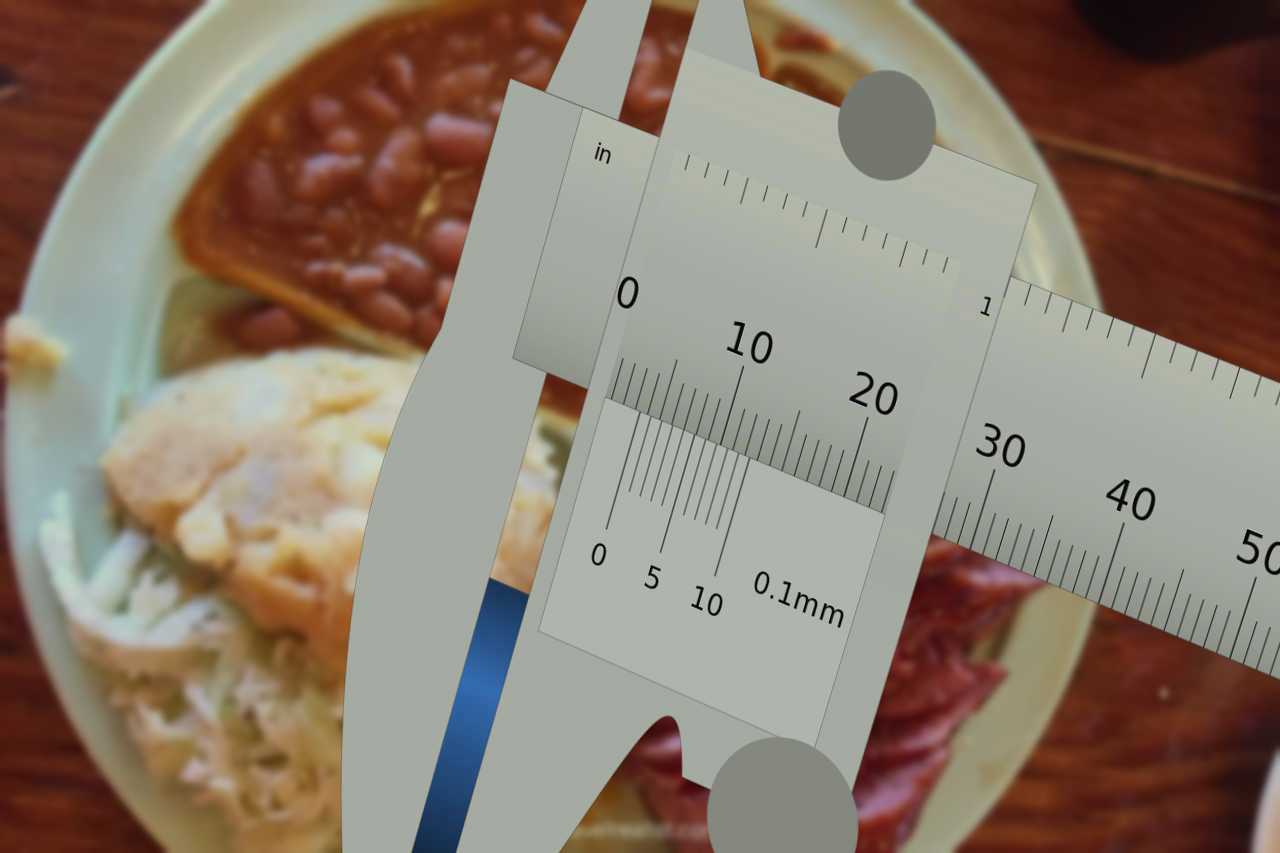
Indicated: 3.4
